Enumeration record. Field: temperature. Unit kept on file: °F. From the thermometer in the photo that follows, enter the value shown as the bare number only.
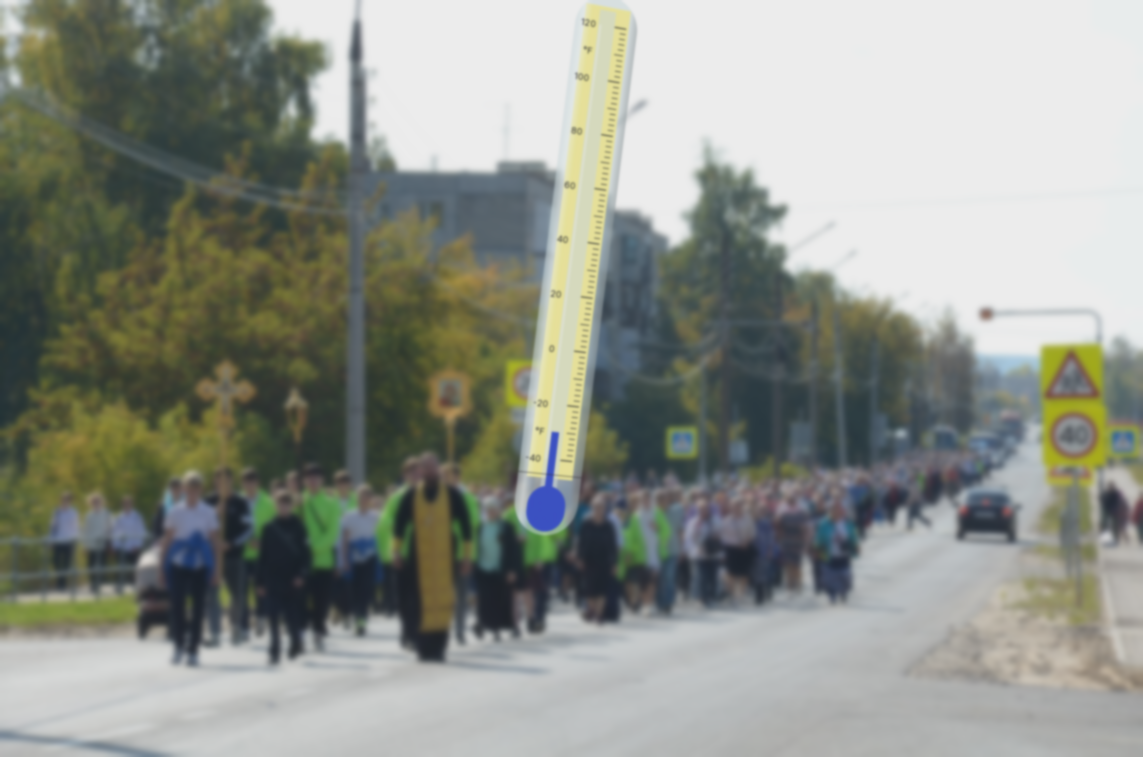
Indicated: -30
